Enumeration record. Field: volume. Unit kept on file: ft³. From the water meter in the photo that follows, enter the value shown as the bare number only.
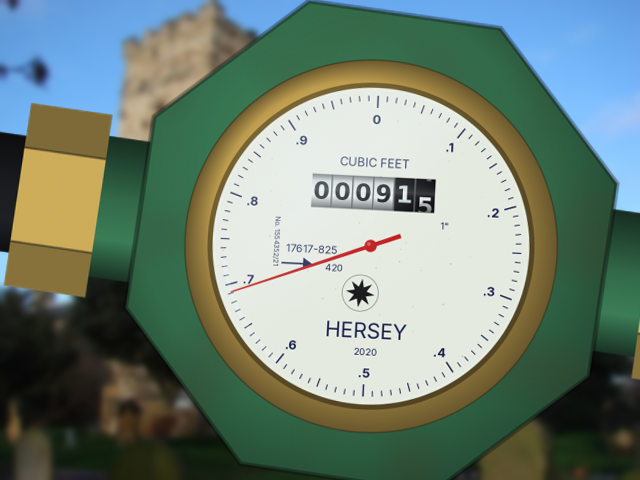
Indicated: 914.69
